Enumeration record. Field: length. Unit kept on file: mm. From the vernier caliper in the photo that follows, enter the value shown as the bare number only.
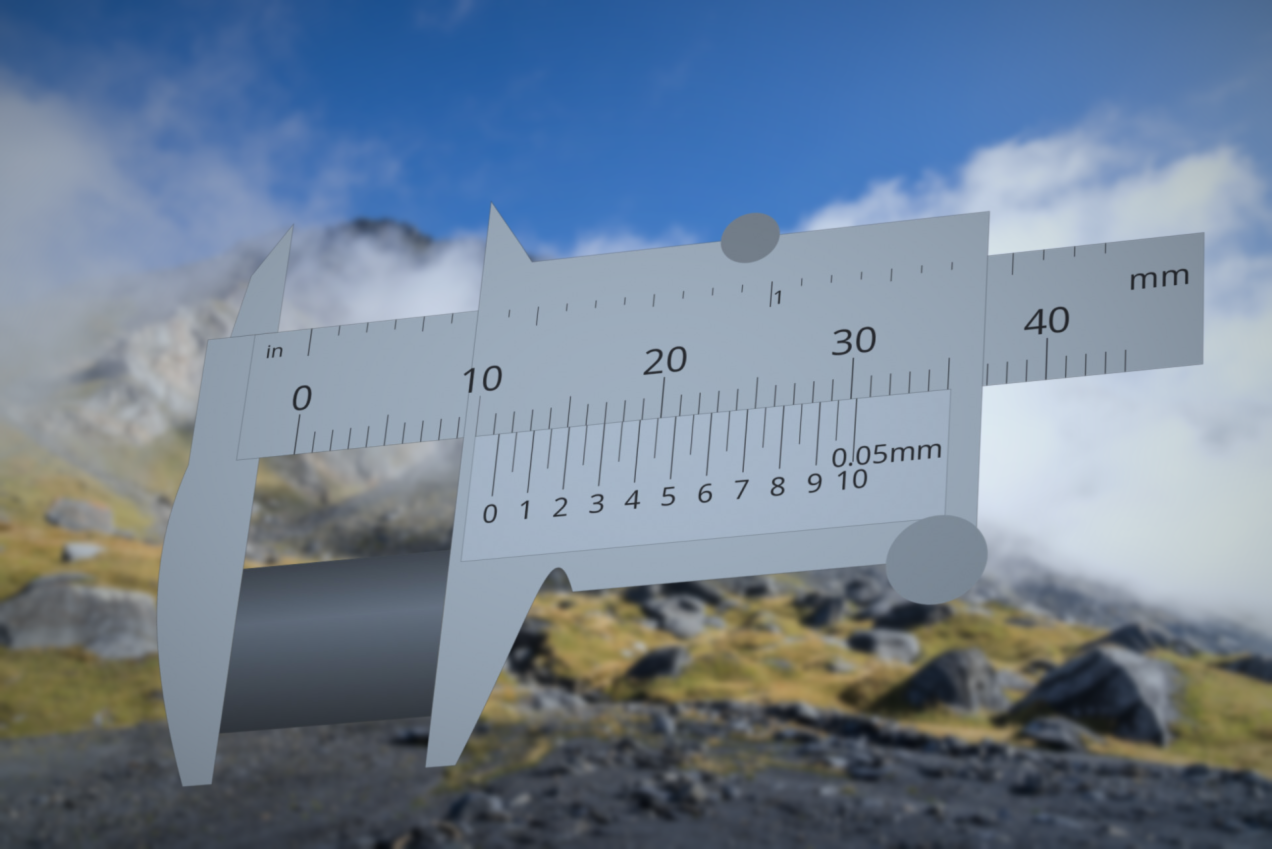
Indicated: 11.3
